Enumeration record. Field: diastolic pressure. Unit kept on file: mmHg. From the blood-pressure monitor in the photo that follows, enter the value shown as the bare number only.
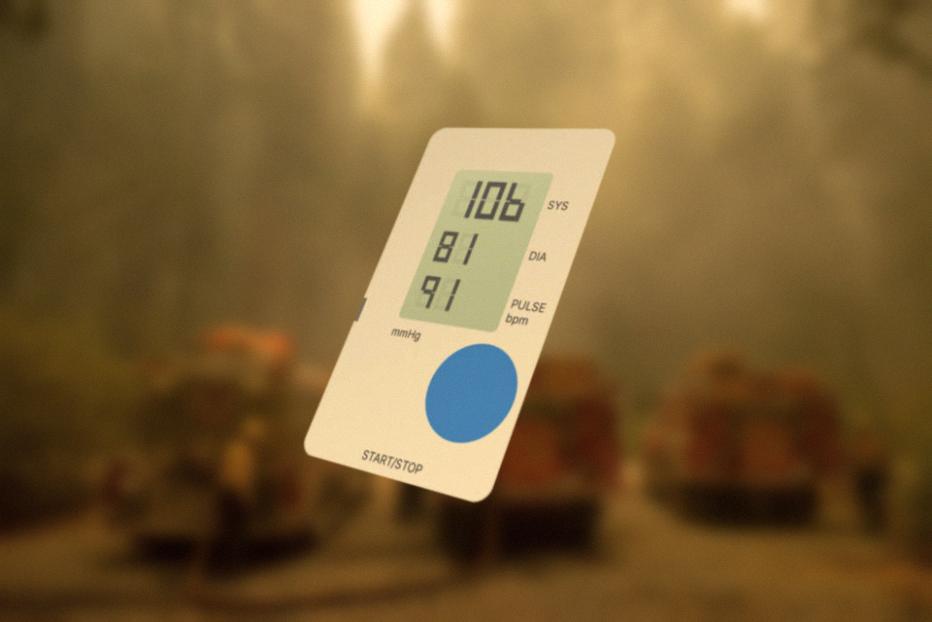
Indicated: 81
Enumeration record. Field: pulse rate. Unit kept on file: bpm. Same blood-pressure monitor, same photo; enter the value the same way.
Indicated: 91
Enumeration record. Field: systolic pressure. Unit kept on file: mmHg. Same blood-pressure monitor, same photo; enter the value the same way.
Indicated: 106
